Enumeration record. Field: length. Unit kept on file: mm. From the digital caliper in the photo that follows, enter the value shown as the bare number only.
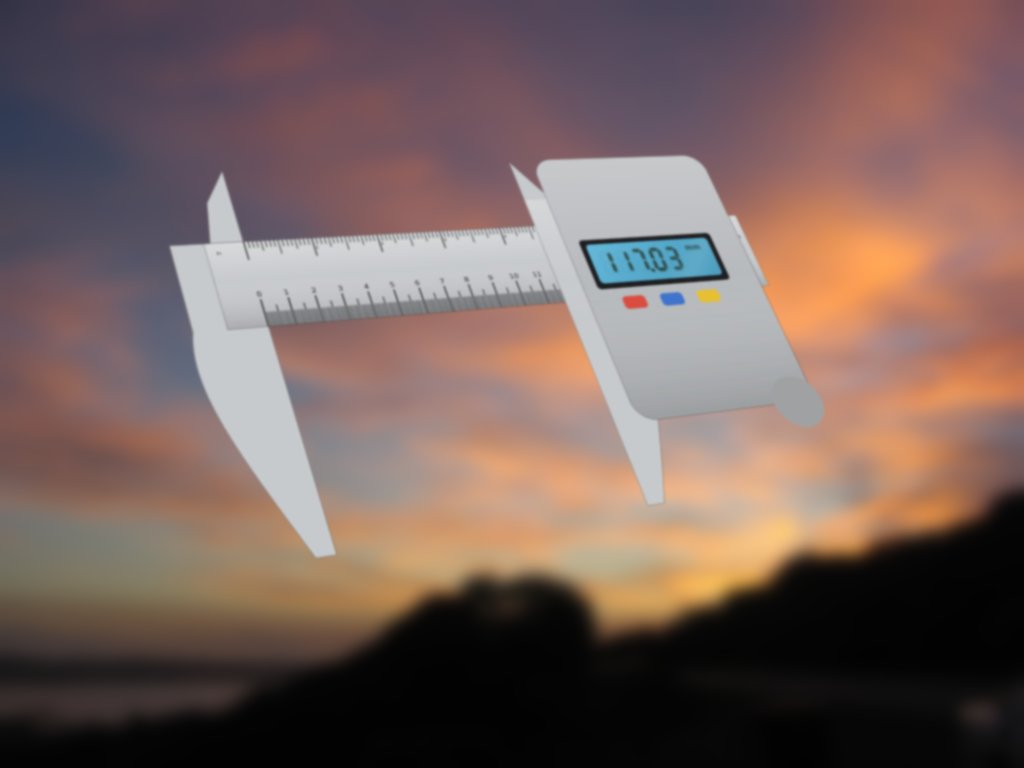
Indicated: 117.03
